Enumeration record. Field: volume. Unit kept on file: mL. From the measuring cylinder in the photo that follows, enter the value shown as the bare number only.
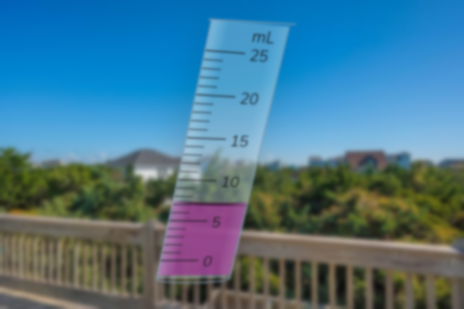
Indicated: 7
